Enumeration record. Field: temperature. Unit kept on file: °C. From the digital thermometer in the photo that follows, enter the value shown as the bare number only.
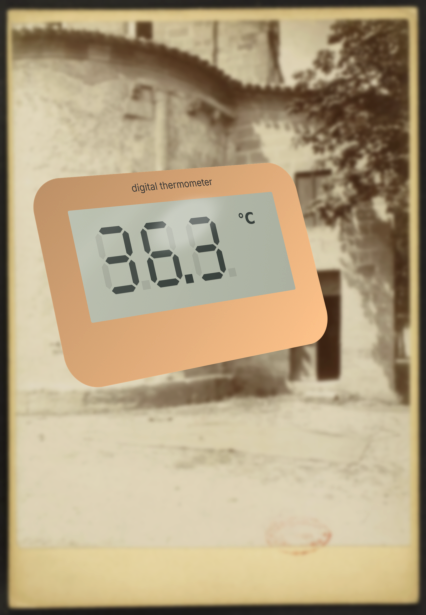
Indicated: 36.3
